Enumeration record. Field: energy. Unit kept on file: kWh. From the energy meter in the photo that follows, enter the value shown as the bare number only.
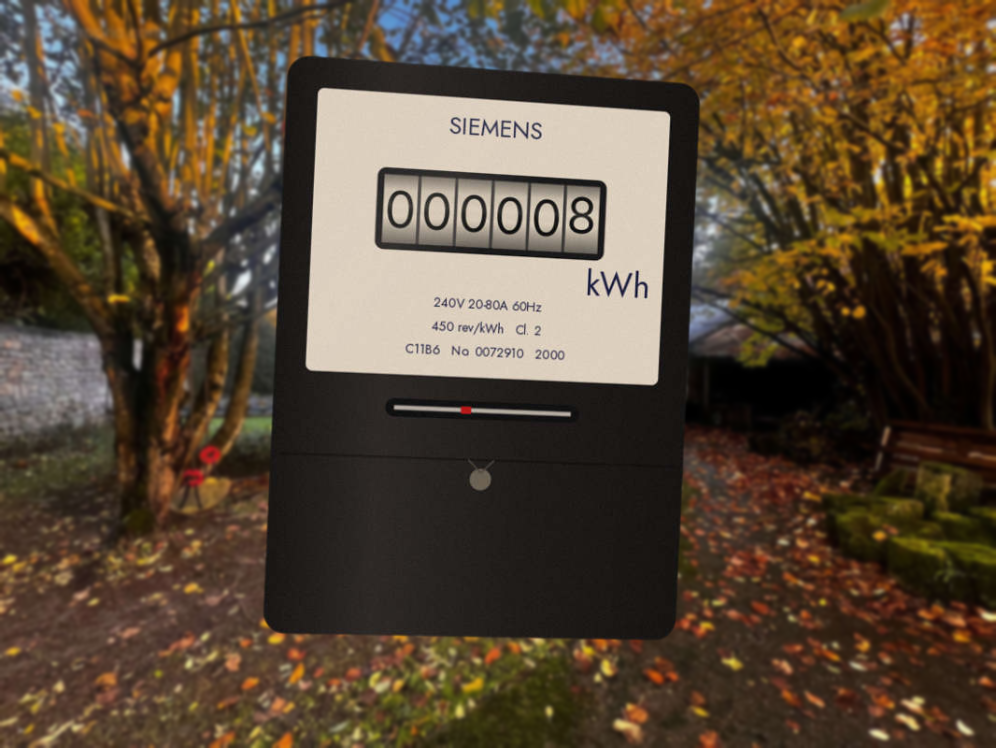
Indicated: 8
